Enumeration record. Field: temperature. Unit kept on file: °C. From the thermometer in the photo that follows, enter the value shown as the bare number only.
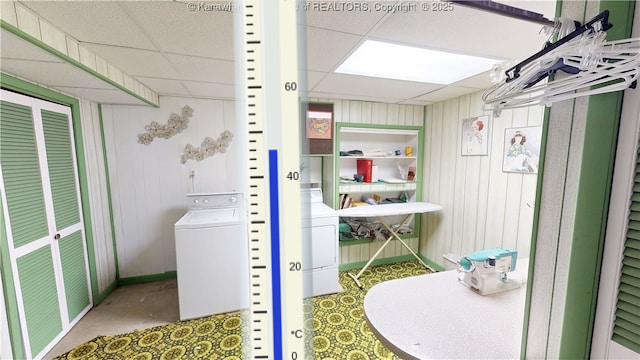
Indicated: 46
